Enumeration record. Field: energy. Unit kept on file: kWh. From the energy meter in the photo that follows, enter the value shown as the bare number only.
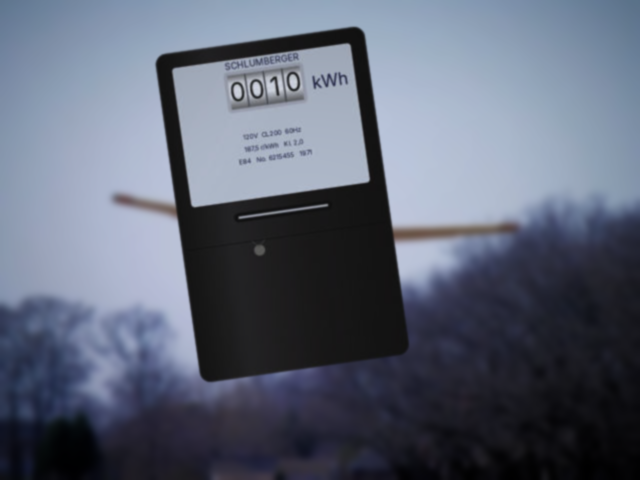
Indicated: 10
